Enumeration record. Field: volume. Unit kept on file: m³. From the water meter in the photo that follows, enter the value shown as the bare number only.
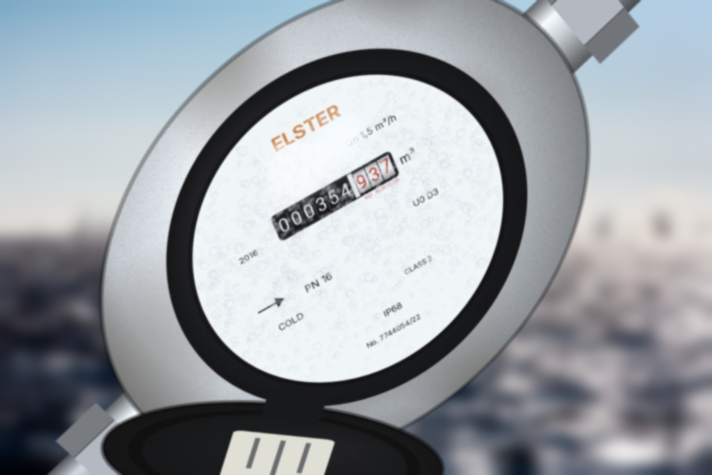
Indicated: 354.937
